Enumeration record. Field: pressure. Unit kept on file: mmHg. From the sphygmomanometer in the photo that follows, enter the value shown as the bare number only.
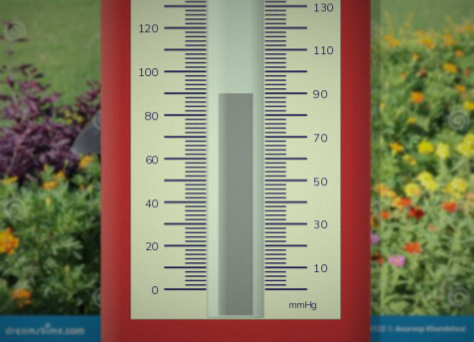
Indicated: 90
